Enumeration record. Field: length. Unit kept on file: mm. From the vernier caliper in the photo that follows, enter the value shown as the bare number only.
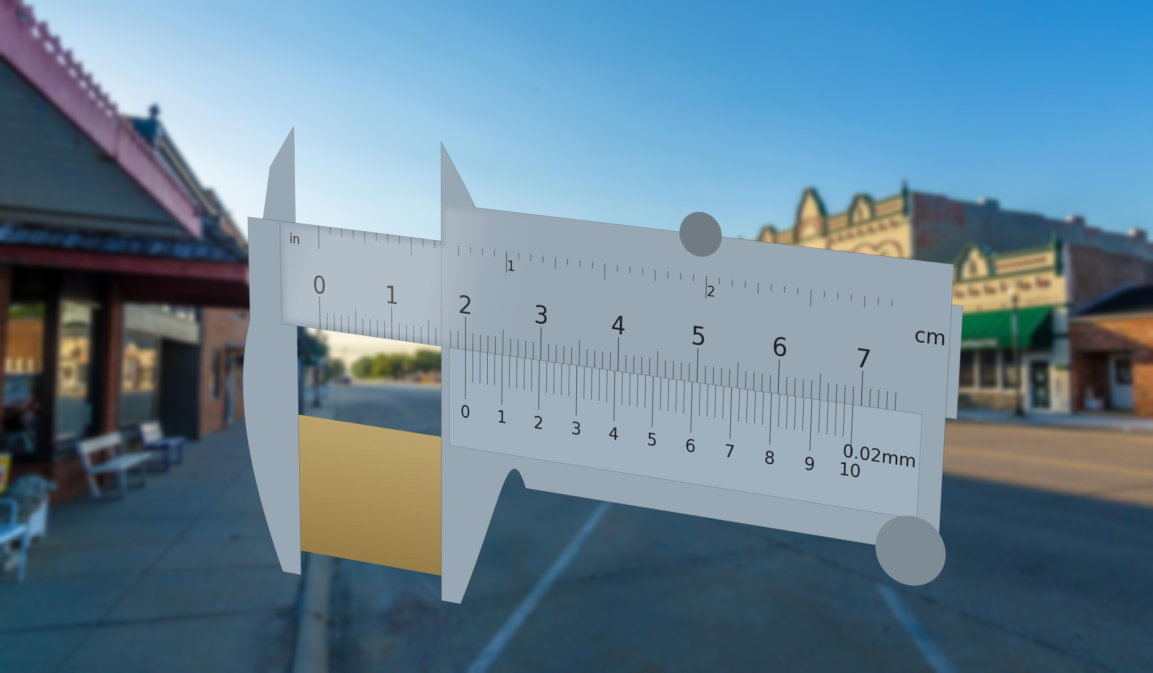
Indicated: 20.0
